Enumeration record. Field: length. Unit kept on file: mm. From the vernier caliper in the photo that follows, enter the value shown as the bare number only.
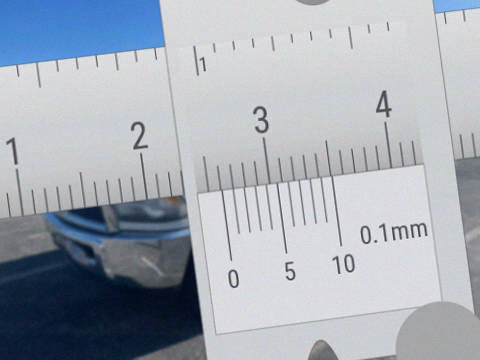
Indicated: 26.1
